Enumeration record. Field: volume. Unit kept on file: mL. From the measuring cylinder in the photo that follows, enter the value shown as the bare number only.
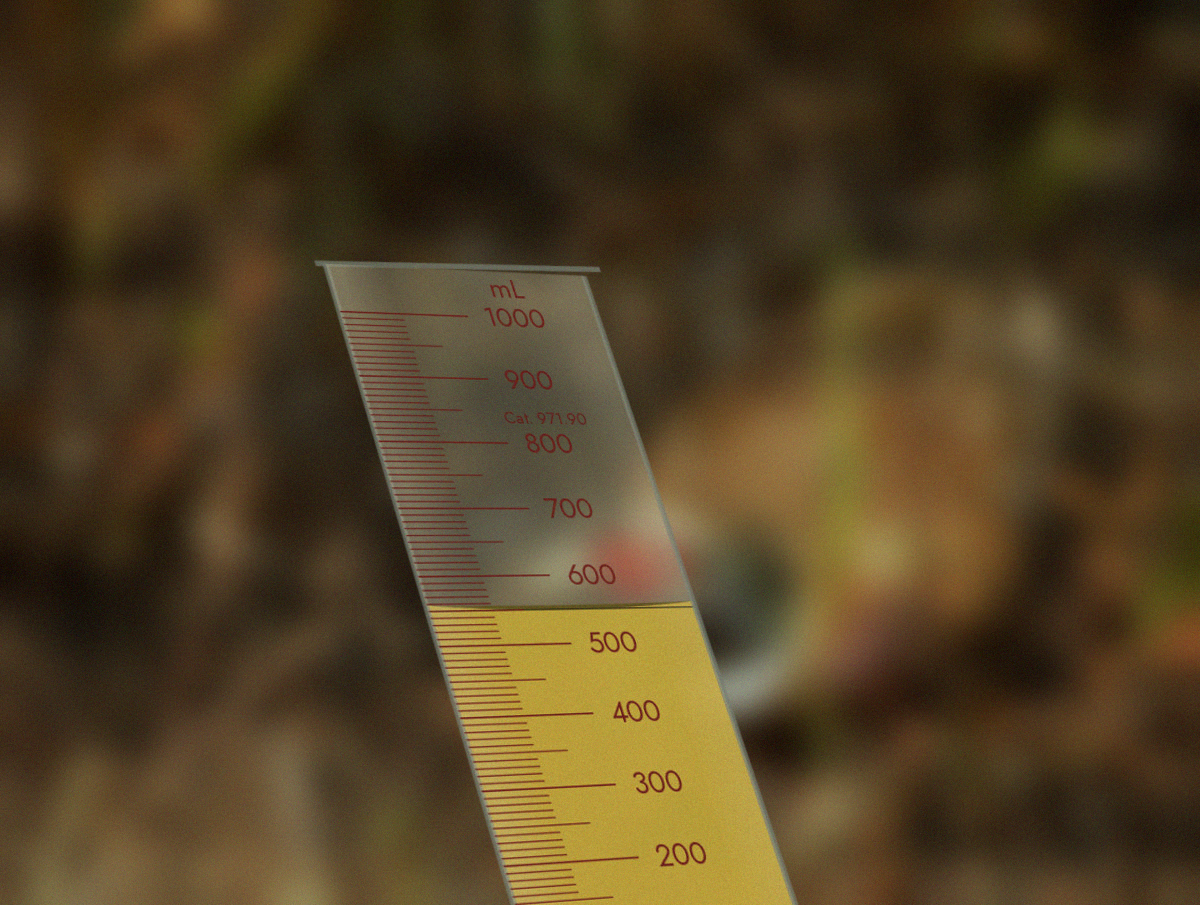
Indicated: 550
